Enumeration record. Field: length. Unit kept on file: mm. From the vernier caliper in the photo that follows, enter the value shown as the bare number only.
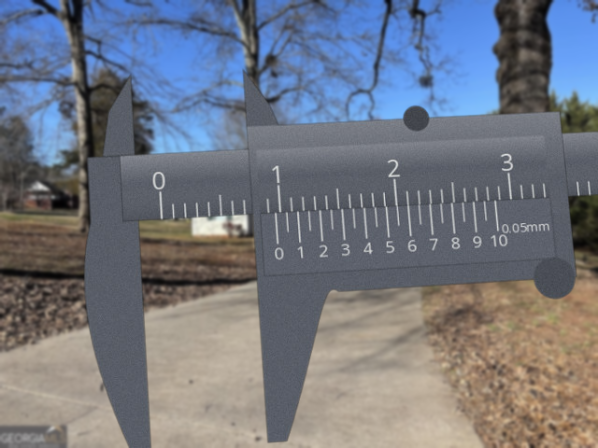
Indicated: 9.6
